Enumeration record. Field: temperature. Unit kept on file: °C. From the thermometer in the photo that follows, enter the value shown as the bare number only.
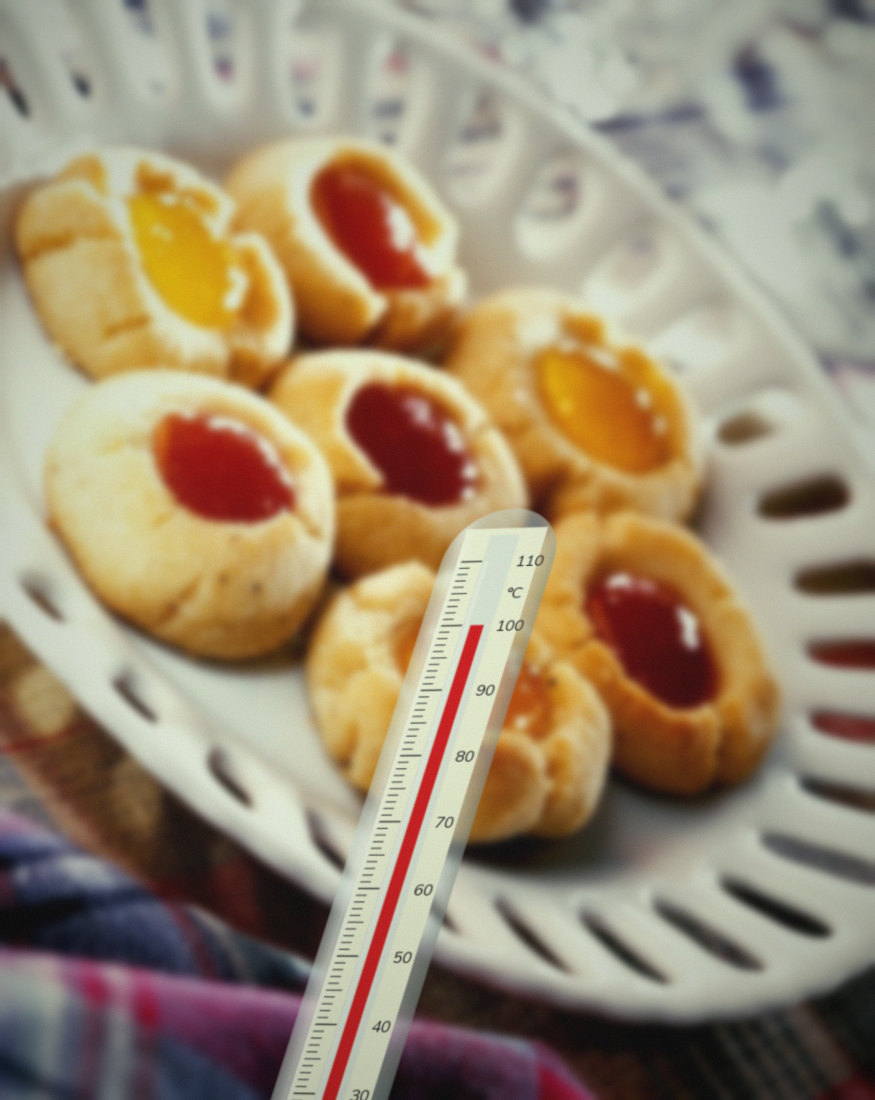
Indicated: 100
